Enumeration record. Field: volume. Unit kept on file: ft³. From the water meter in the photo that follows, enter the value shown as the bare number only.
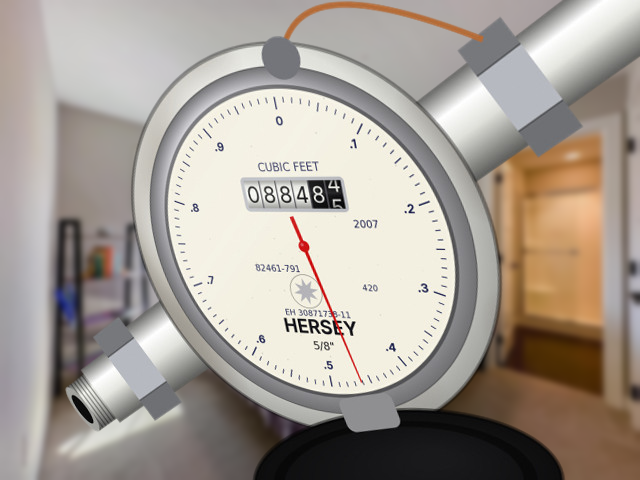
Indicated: 88484.46
